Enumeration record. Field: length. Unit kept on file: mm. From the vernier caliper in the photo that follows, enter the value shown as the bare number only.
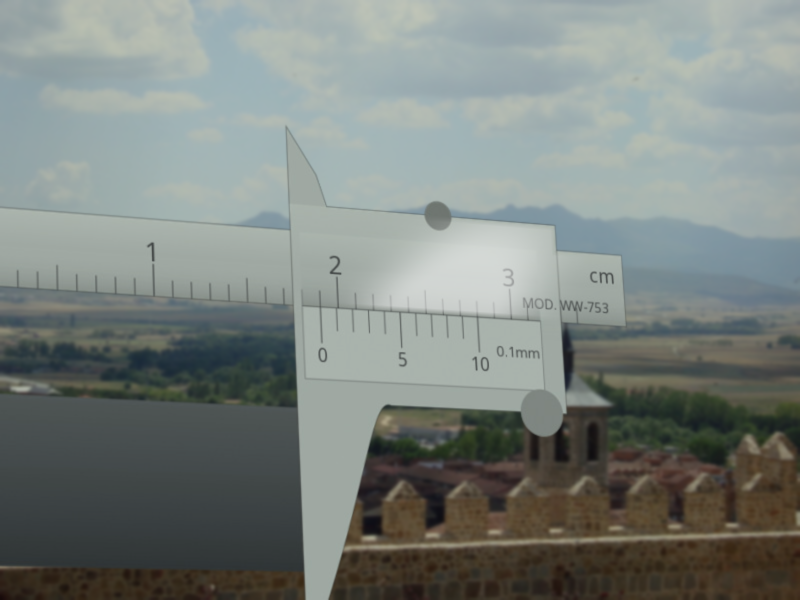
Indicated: 19.0
